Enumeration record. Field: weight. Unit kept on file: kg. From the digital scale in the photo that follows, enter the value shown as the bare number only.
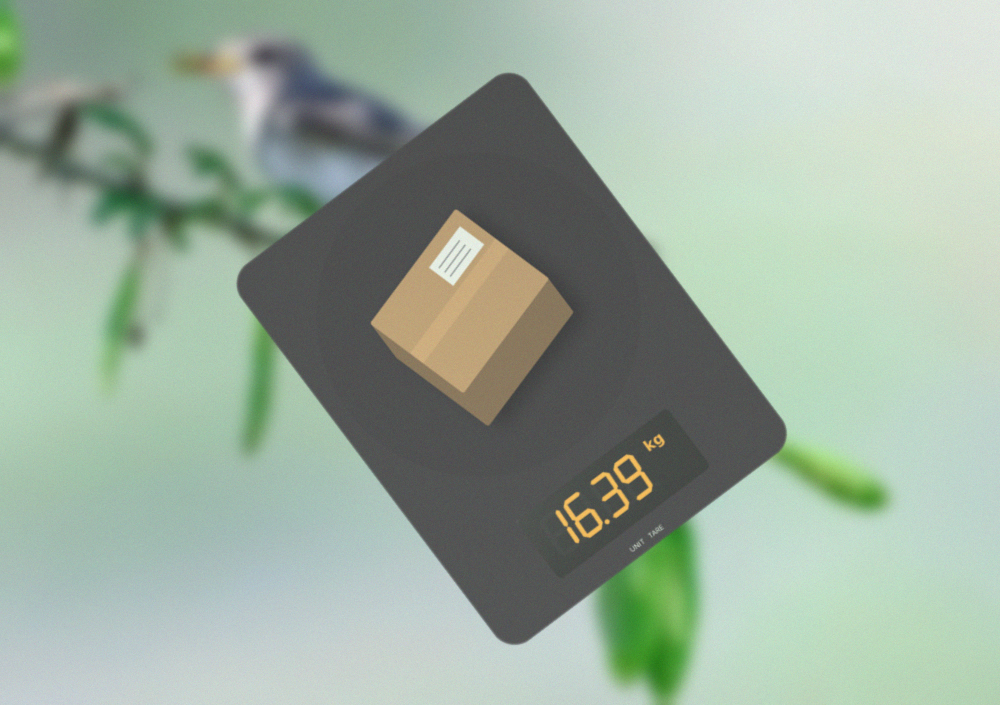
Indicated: 16.39
